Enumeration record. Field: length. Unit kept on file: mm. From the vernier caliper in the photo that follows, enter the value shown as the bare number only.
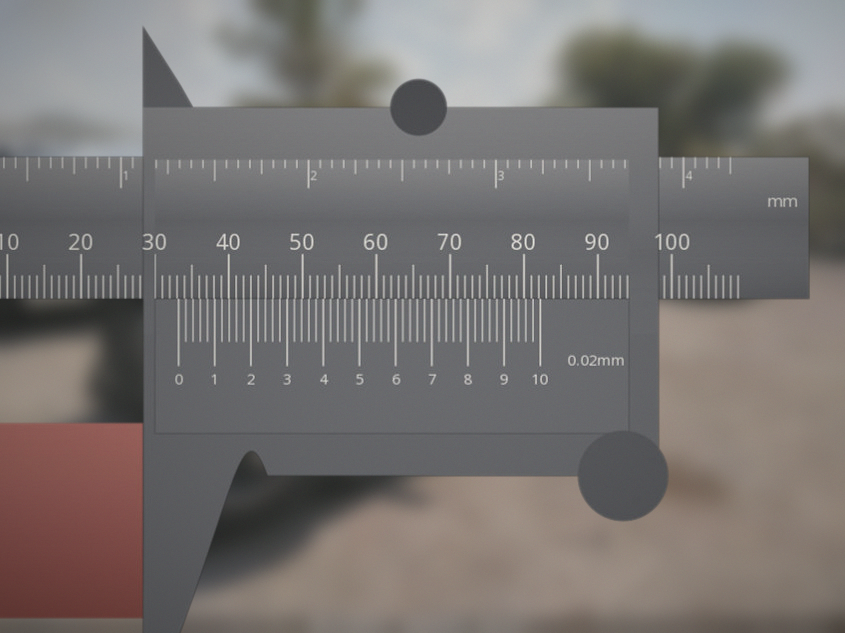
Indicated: 33.2
